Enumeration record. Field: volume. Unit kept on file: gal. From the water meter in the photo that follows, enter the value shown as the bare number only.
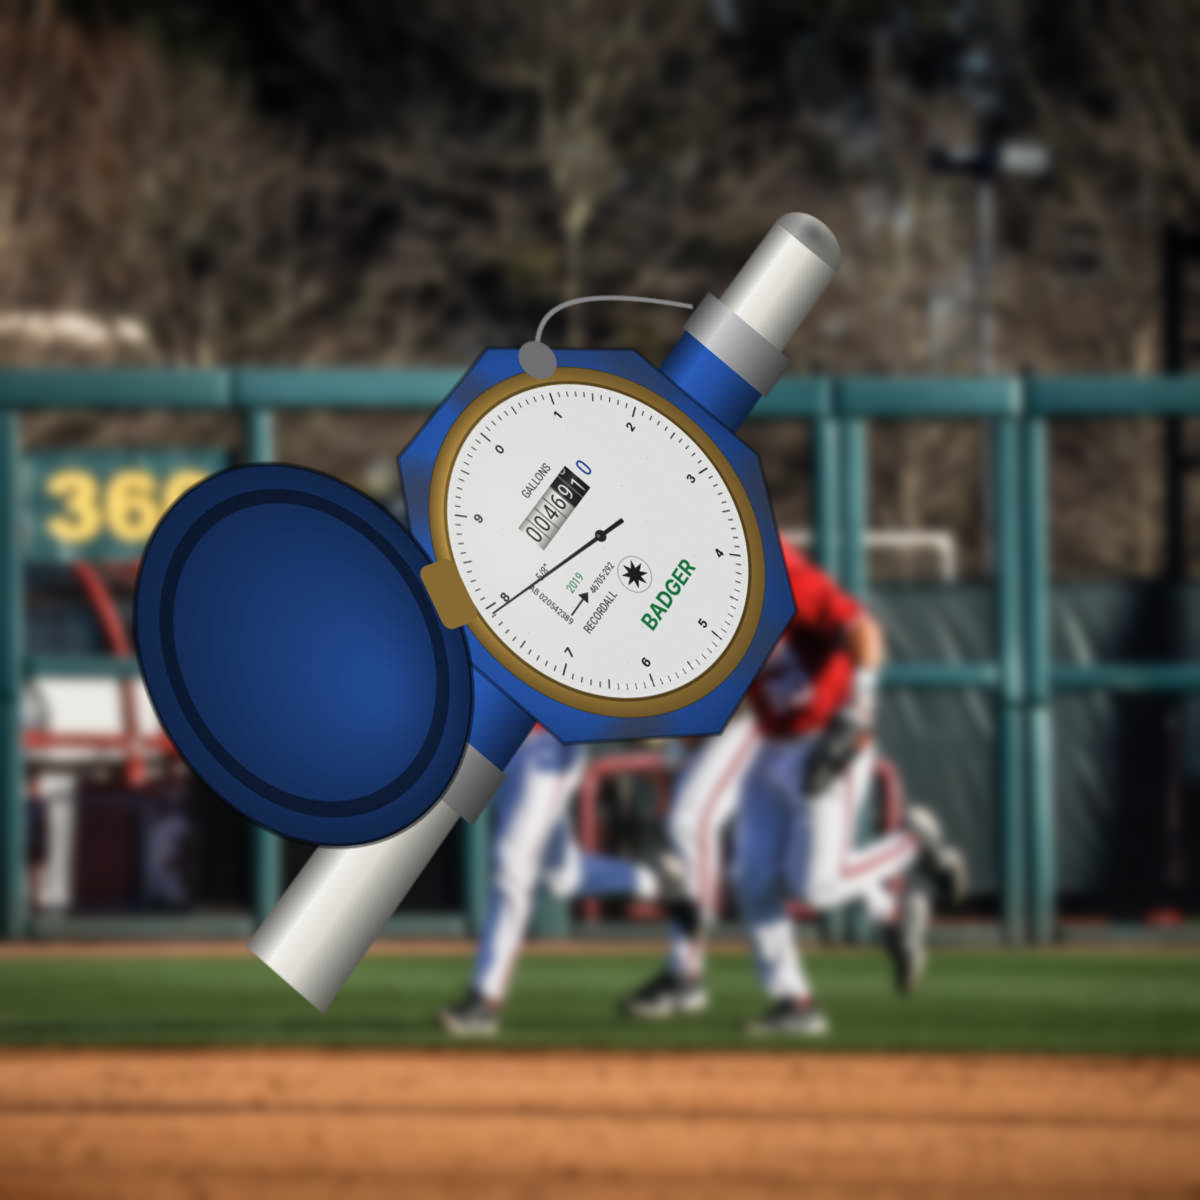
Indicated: 46907.9
